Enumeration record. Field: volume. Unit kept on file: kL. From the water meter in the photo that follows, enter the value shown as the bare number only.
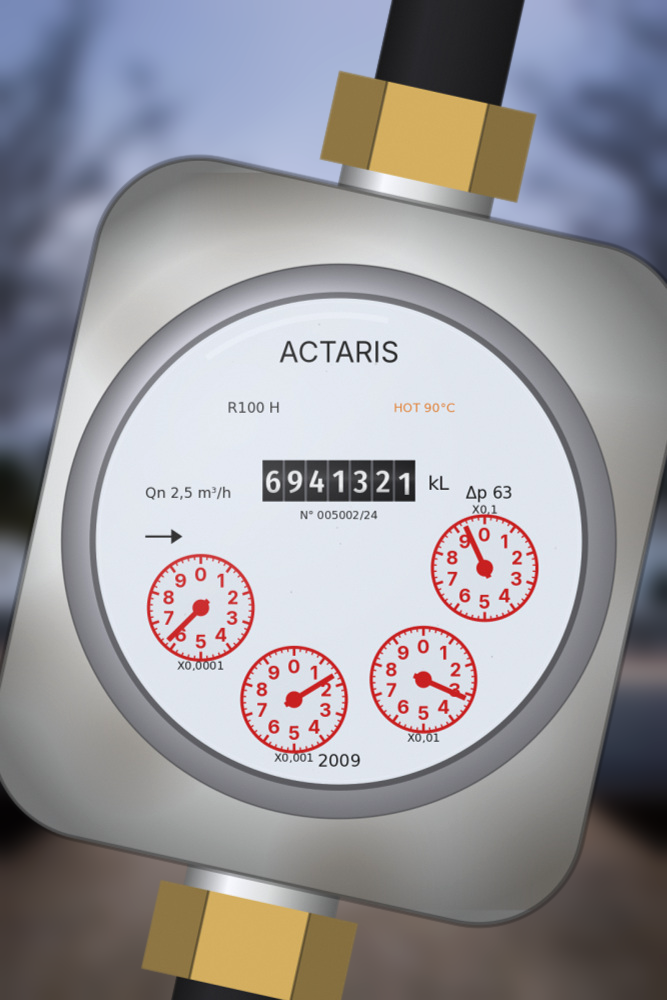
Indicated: 6941320.9316
